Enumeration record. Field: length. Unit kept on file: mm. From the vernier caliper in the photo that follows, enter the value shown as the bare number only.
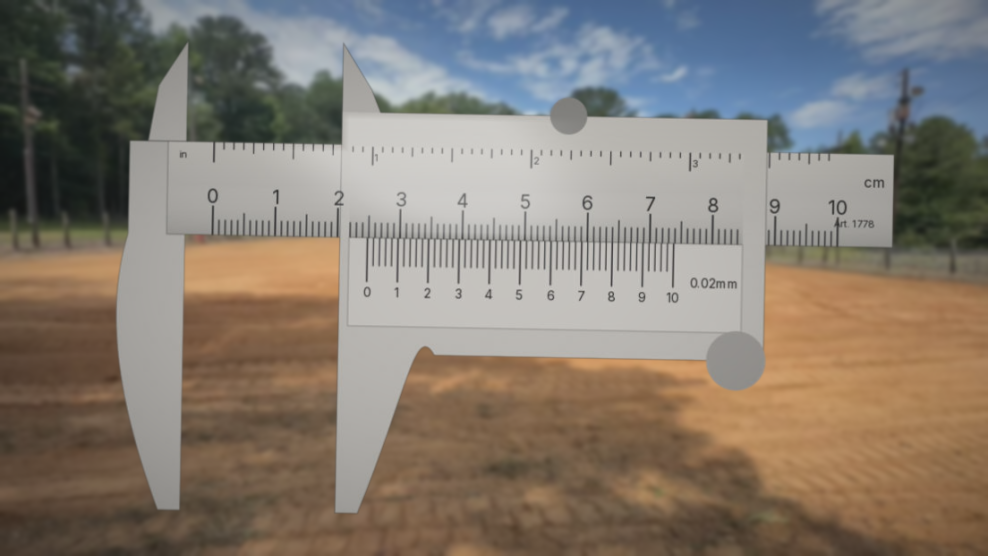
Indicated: 24.8
